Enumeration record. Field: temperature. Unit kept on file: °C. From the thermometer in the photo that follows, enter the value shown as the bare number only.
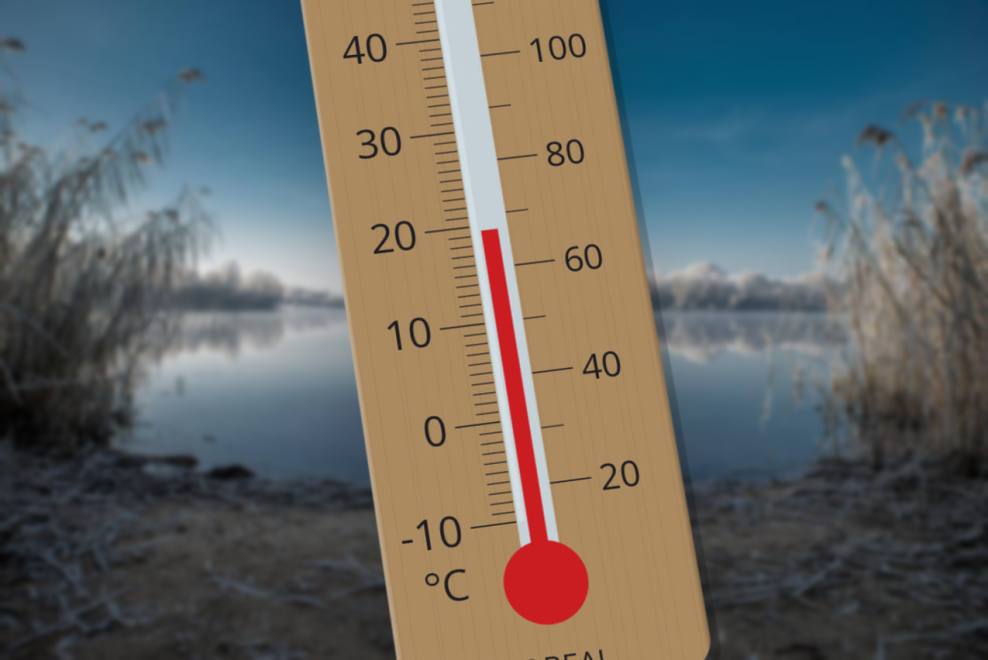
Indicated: 19.5
